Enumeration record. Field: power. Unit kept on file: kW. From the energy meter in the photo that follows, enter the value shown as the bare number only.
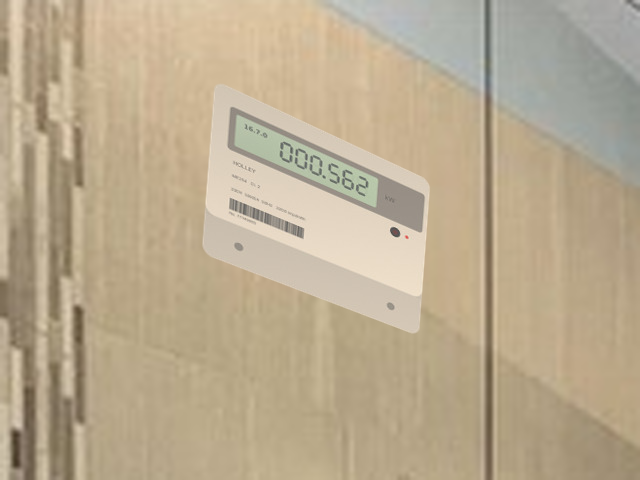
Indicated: 0.562
